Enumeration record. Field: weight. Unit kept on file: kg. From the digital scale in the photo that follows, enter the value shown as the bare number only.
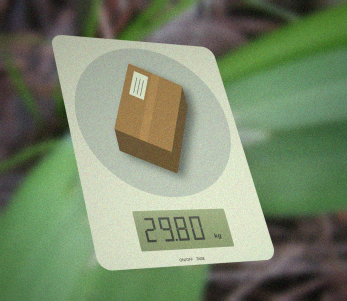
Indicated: 29.80
